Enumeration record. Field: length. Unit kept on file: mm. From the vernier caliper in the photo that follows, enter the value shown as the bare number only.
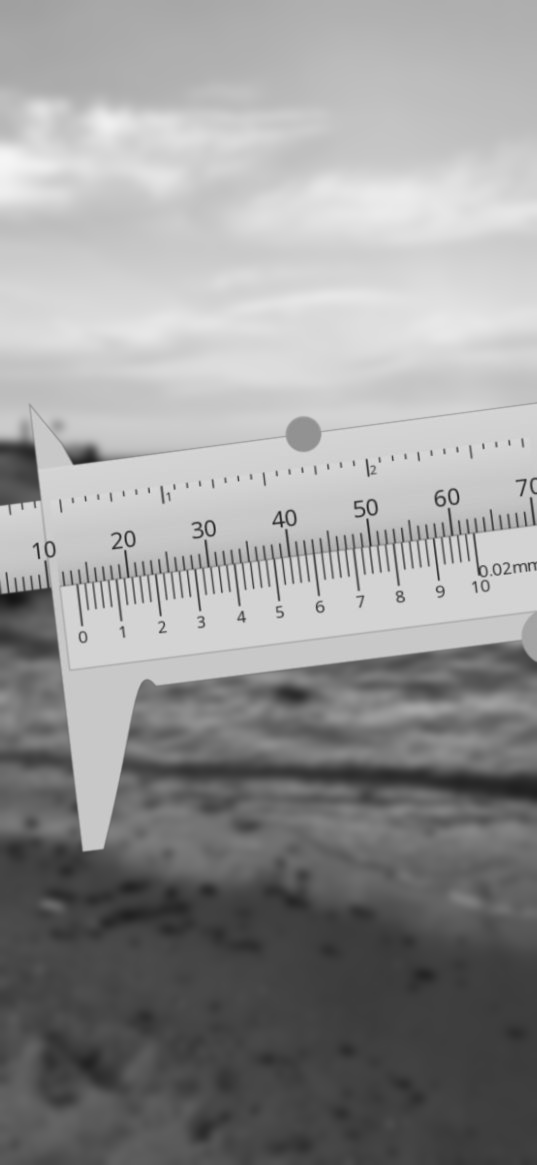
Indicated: 13.6
